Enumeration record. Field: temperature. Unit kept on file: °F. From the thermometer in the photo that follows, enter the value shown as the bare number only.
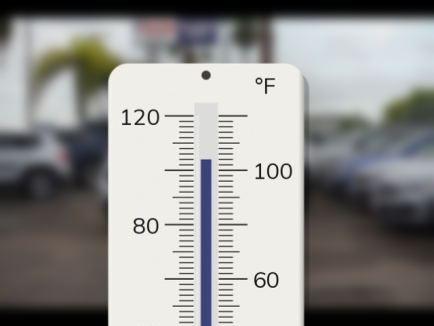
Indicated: 104
